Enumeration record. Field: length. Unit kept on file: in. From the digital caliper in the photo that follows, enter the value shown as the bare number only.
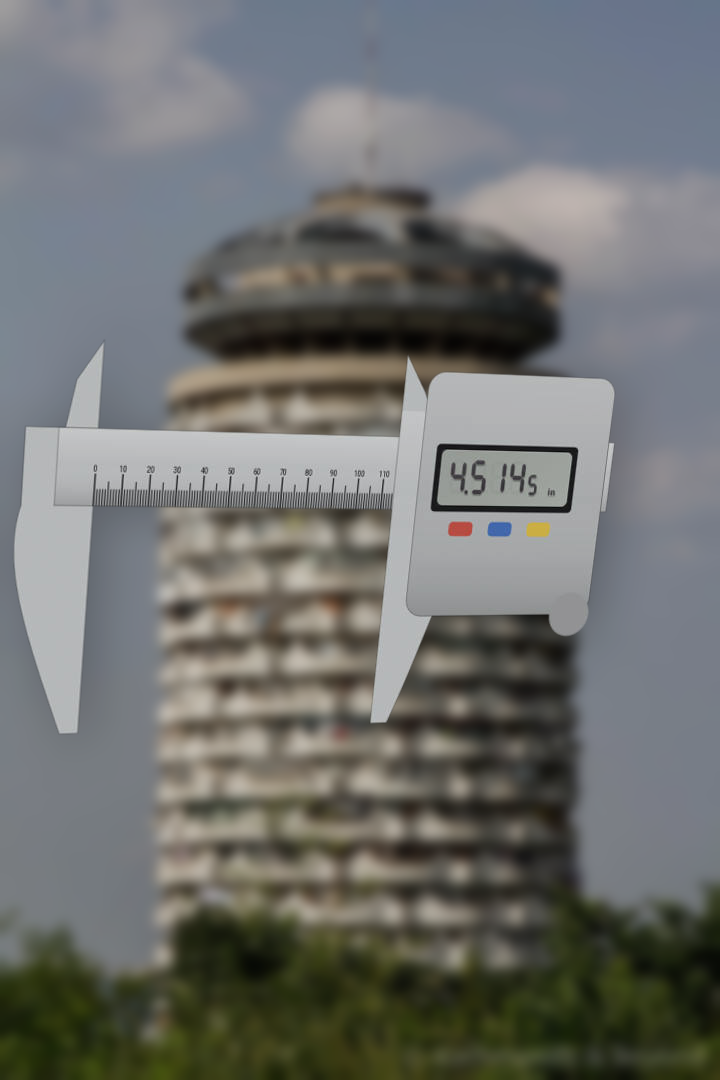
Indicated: 4.5145
